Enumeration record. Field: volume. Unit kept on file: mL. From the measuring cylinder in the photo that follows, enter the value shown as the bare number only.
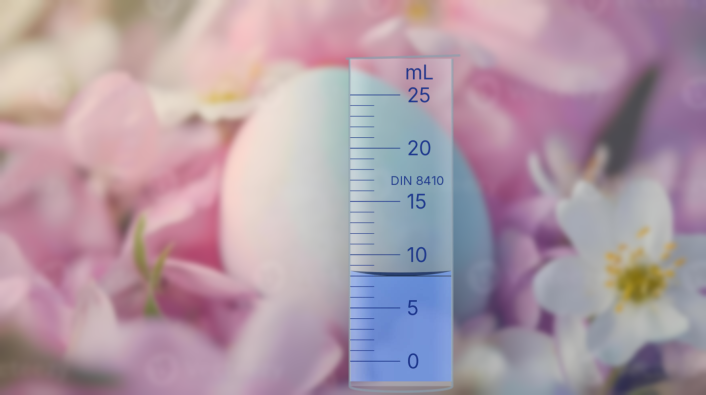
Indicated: 8
